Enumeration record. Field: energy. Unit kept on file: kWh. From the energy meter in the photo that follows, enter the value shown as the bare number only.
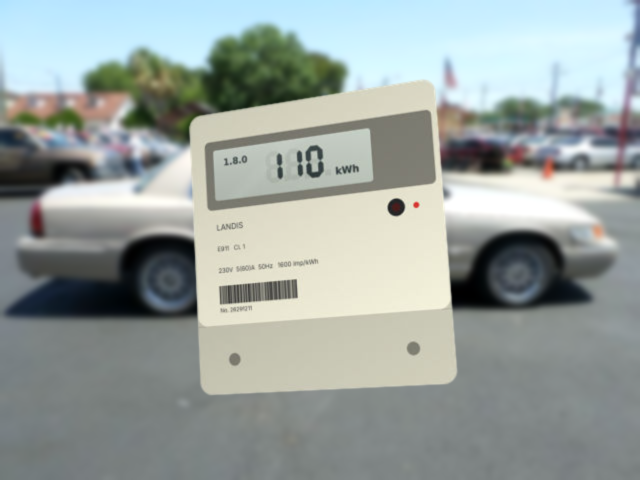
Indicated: 110
